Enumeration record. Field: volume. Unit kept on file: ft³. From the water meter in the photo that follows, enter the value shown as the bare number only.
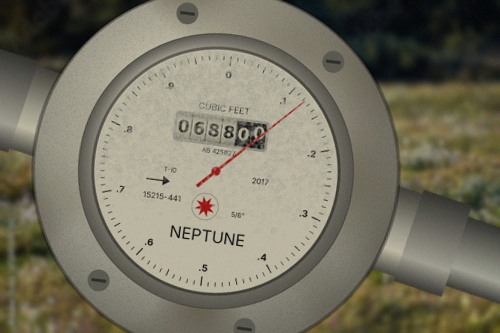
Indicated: 68800.12
